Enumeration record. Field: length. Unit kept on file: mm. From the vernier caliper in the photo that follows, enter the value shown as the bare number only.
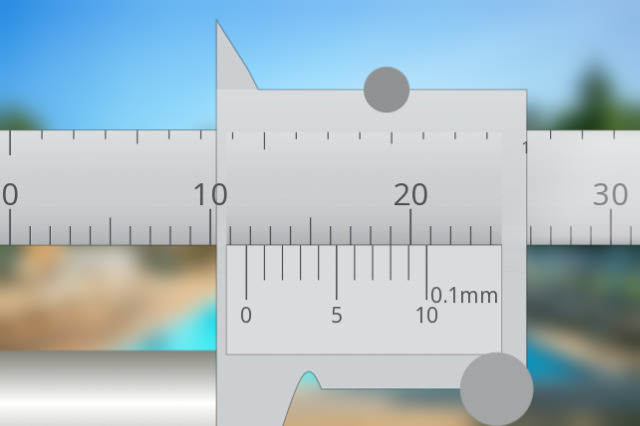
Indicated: 11.8
